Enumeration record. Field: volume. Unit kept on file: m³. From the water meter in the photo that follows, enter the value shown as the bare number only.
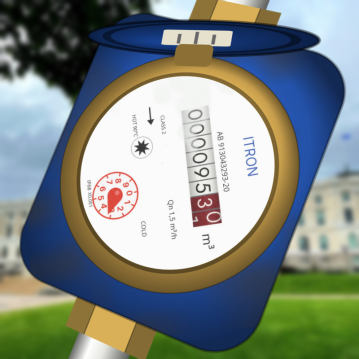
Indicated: 95.303
